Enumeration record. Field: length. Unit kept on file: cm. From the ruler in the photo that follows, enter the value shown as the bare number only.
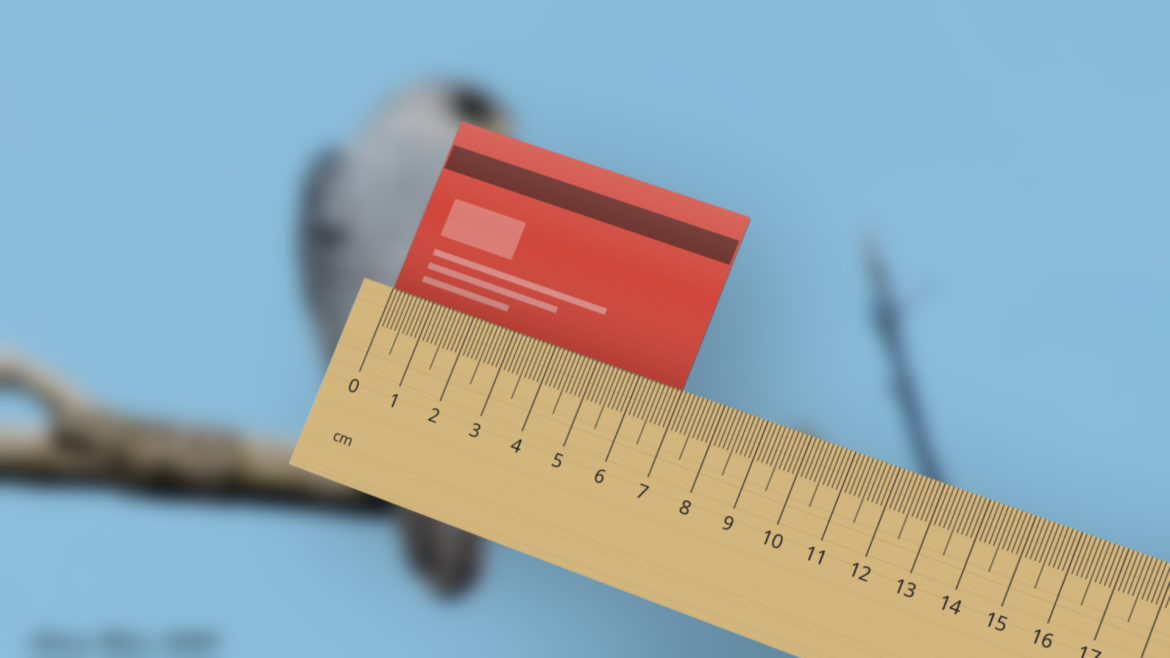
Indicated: 7
